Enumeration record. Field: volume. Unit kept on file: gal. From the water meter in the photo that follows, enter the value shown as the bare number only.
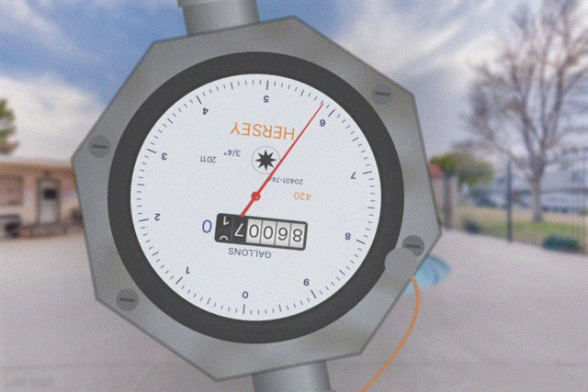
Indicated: 8600705.8
